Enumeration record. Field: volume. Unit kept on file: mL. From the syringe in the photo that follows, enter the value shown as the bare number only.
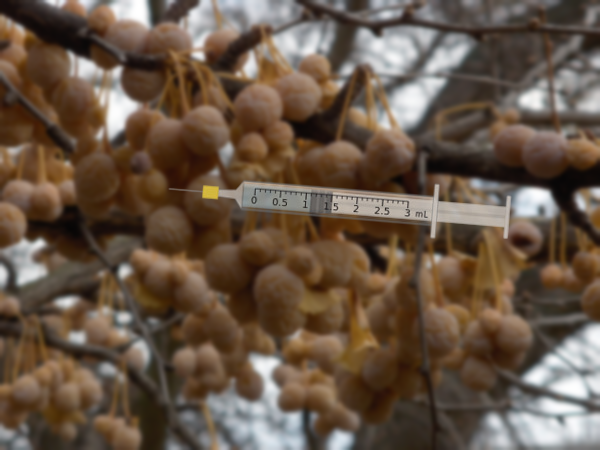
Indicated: 1.1
